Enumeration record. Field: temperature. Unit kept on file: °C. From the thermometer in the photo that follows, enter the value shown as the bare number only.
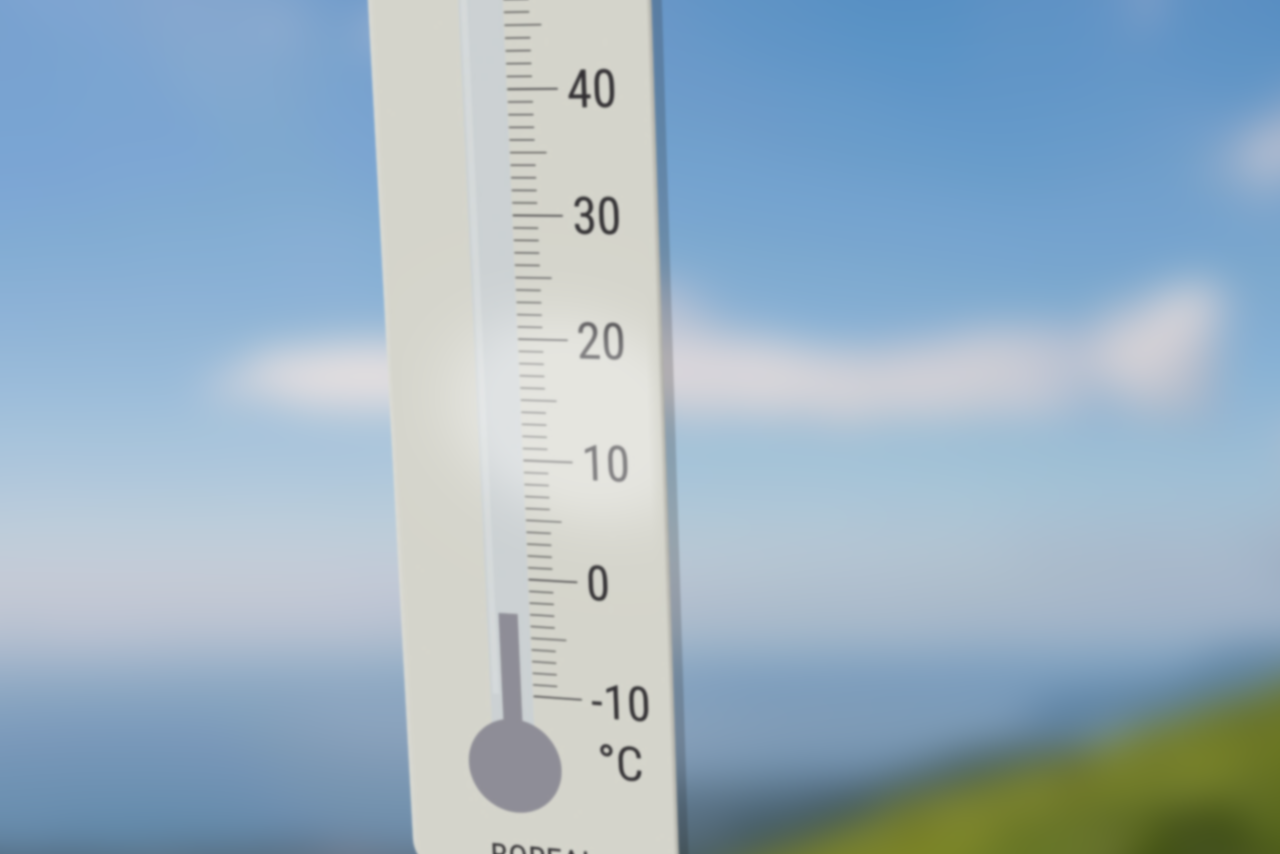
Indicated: -3
